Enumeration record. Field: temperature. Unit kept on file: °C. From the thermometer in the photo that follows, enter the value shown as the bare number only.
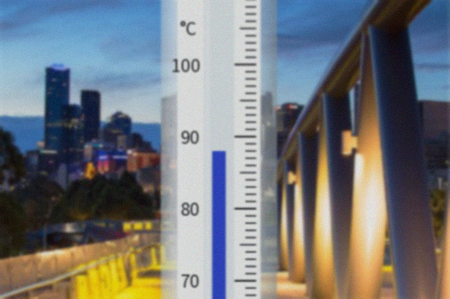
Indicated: 88
